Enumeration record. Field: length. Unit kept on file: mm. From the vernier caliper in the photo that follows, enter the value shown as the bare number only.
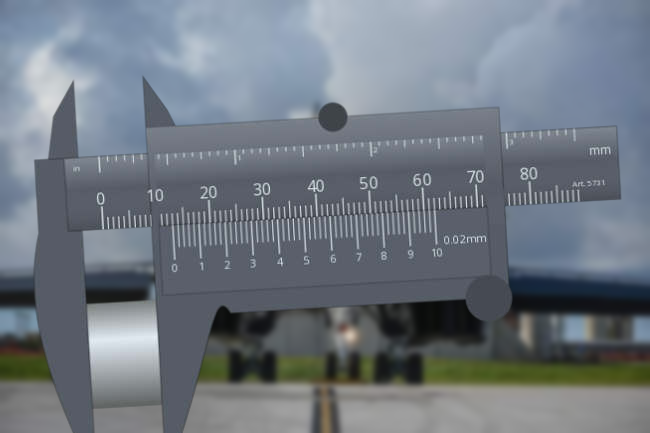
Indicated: 13.0
